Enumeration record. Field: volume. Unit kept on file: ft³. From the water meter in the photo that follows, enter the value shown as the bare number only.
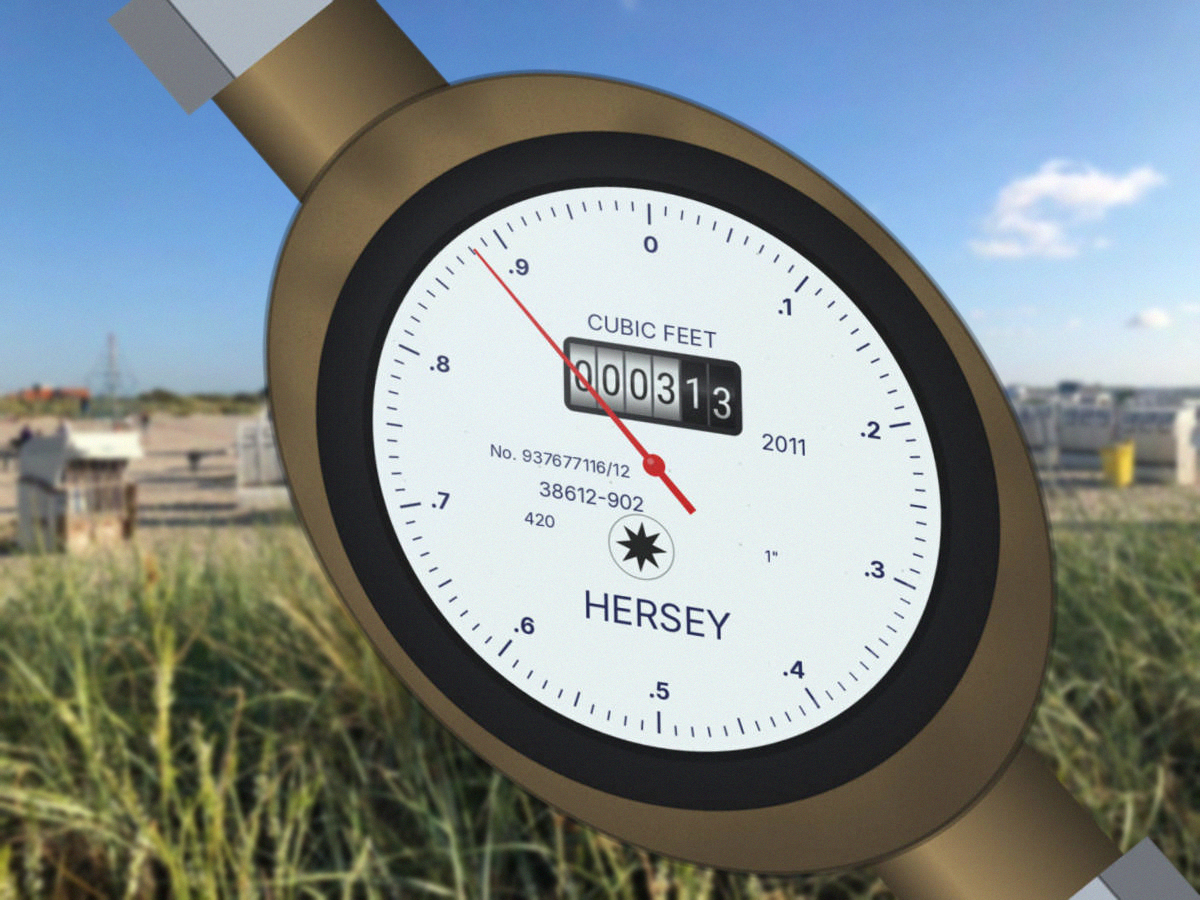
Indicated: 312.88
